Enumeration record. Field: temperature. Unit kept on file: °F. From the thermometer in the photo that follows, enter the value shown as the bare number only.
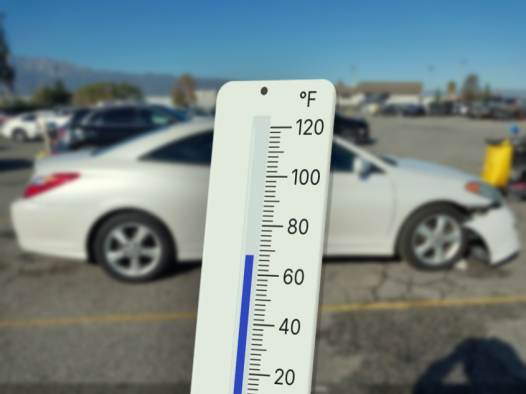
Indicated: 68
